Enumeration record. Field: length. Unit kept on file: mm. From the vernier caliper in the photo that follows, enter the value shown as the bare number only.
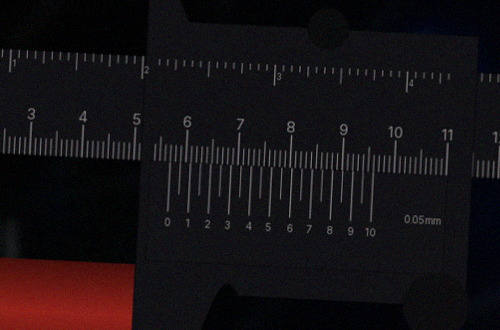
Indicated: 57.0
